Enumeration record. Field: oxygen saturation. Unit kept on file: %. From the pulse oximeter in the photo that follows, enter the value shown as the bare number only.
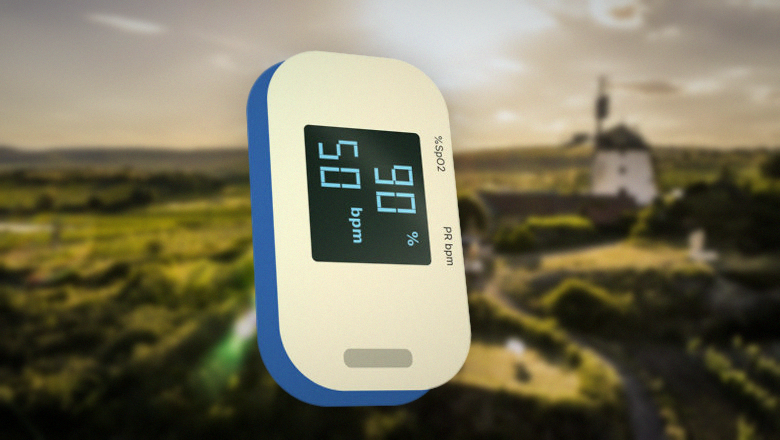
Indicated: 90
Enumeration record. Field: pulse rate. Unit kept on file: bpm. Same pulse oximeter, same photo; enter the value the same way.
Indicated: 50
